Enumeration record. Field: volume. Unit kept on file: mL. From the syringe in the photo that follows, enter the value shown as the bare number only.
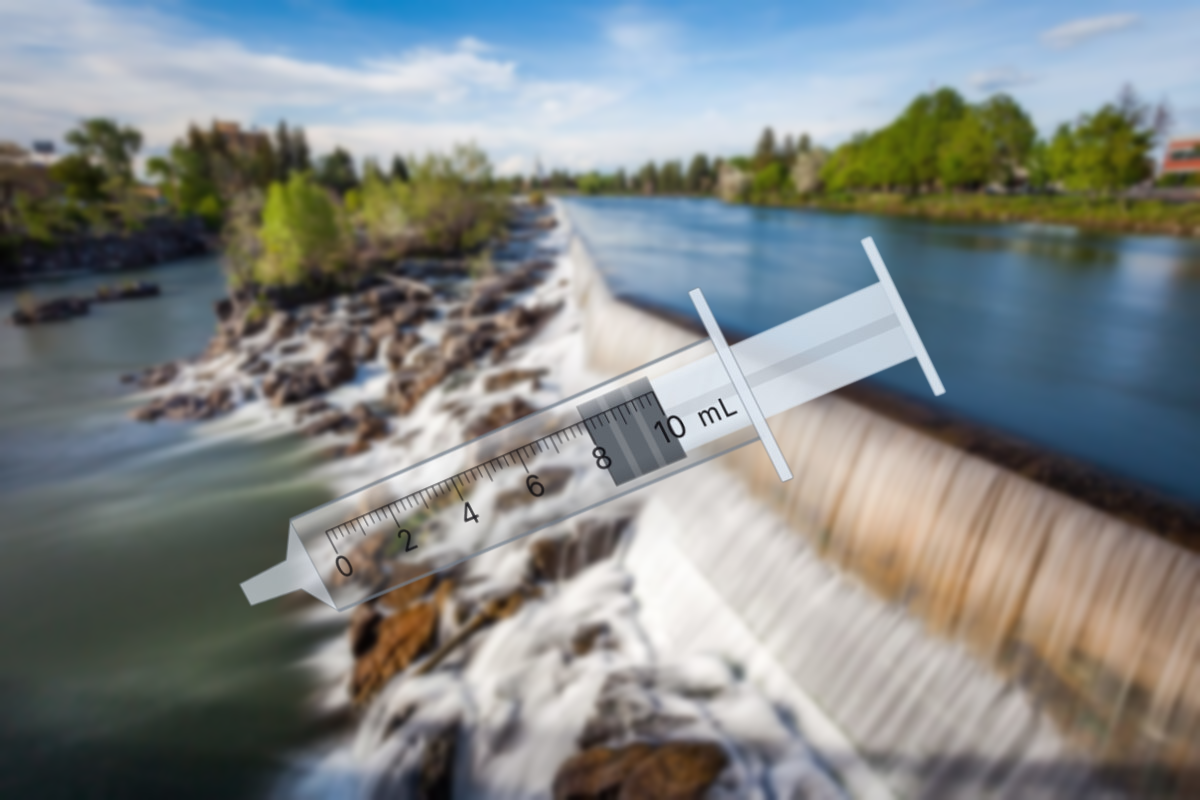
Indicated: 8
